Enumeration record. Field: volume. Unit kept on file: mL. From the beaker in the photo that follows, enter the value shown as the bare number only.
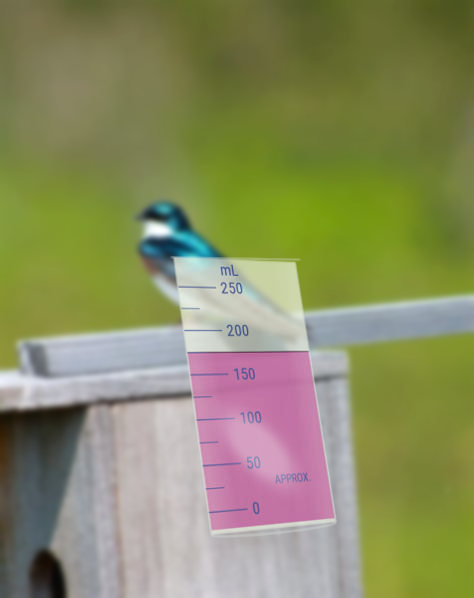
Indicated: 175
